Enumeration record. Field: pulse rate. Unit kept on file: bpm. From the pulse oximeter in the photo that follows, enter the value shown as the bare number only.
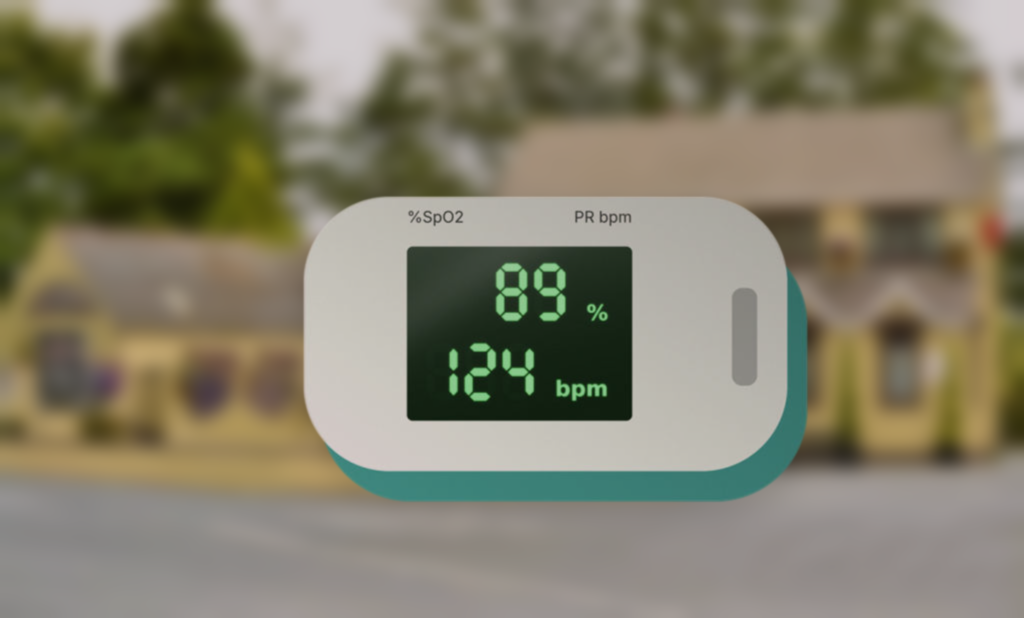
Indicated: 124
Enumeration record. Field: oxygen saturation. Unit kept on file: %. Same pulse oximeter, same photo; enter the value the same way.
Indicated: 89
